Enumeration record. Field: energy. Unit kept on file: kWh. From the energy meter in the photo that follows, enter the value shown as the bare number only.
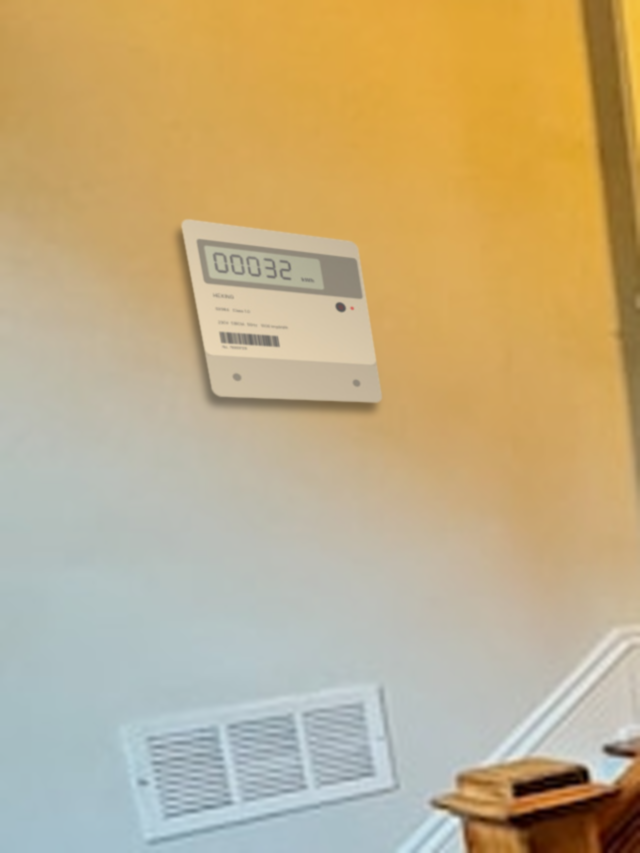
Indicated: 32
